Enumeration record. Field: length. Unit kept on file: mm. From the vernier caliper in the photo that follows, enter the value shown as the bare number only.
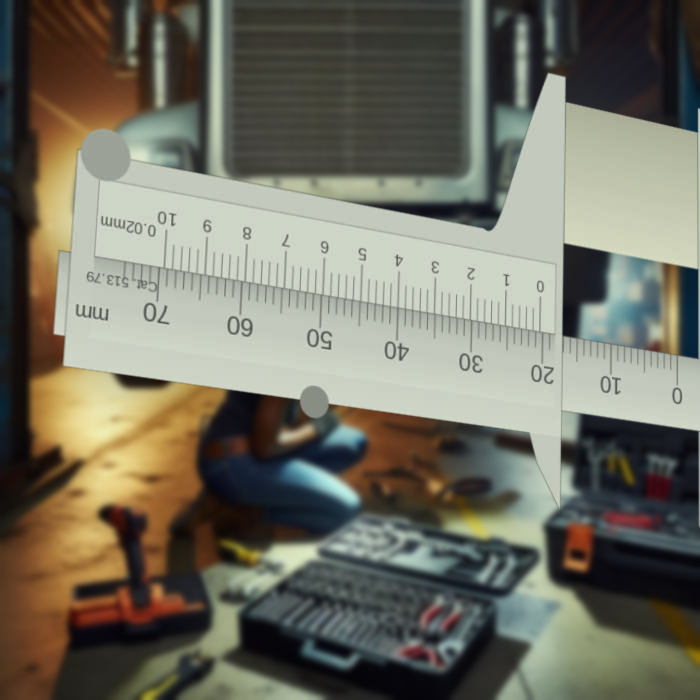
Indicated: 20.4
